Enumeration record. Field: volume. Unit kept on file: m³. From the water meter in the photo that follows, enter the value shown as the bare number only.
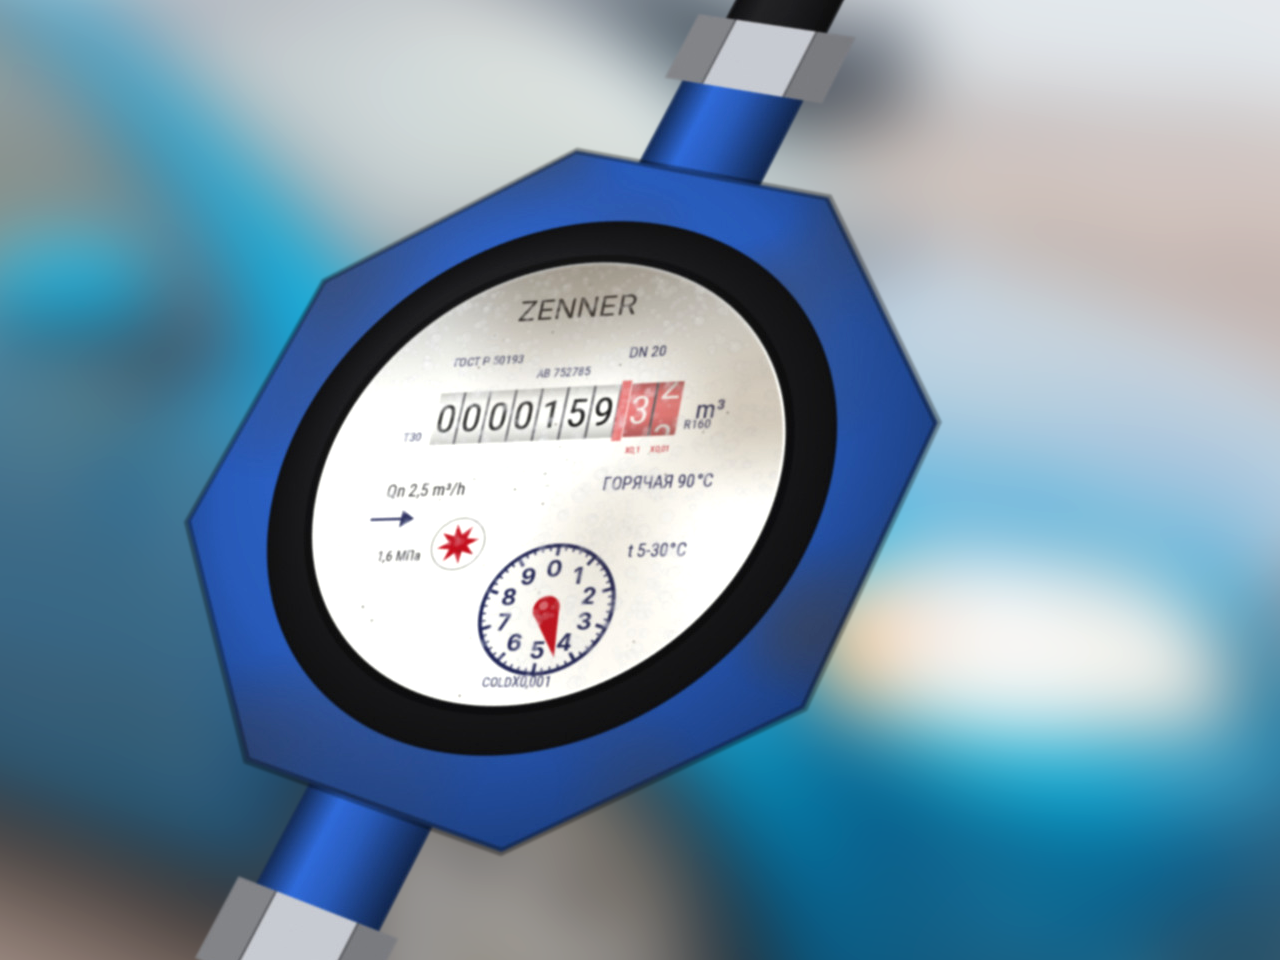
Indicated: 159.324
